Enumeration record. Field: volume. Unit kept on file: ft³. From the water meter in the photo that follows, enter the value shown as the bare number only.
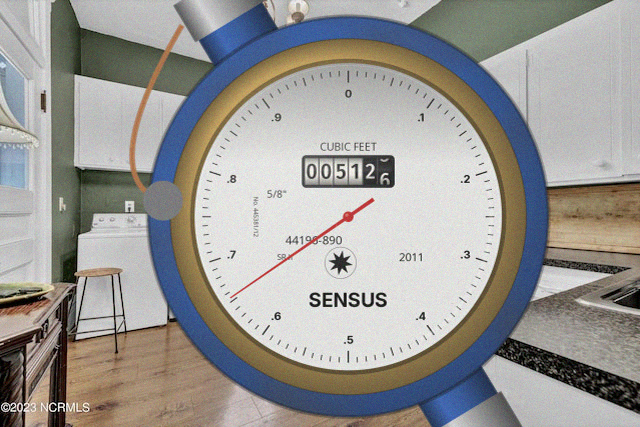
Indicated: 5125.65
